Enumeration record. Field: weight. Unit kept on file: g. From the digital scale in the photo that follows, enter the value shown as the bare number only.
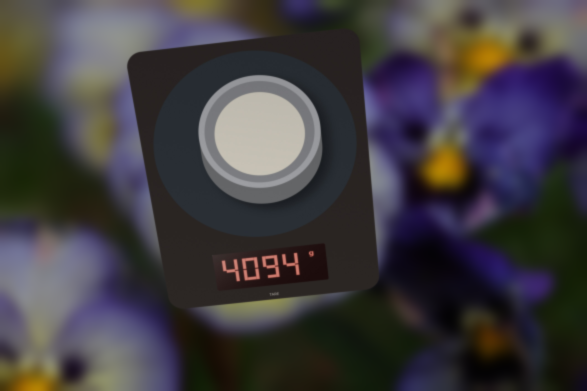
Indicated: 4094
